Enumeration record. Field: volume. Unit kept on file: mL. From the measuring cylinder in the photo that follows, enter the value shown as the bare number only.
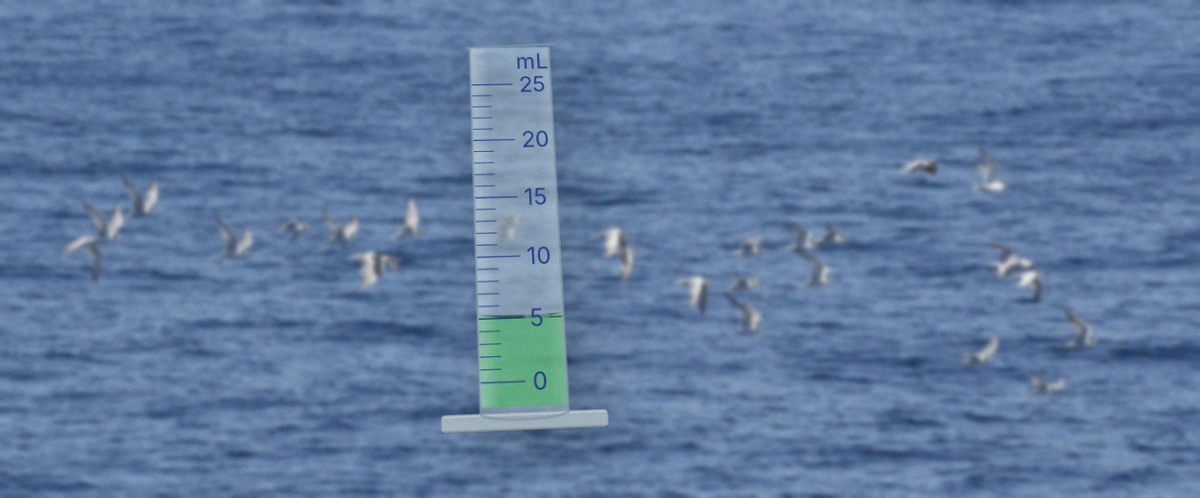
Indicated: 5
